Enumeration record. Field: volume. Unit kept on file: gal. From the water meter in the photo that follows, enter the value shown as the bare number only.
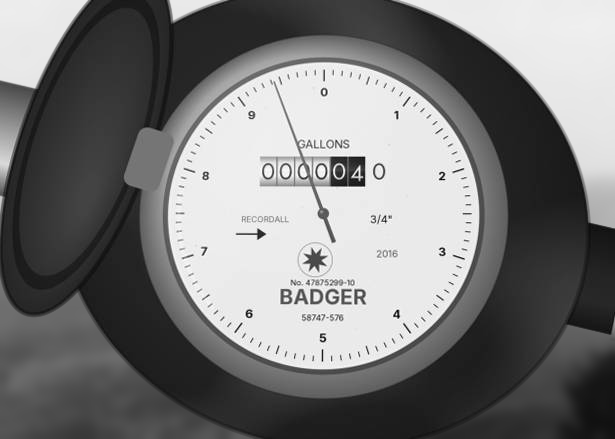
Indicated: 39.4
